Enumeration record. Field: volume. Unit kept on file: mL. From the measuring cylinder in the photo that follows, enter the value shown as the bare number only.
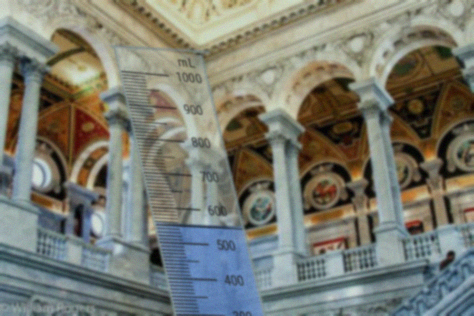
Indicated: 550
